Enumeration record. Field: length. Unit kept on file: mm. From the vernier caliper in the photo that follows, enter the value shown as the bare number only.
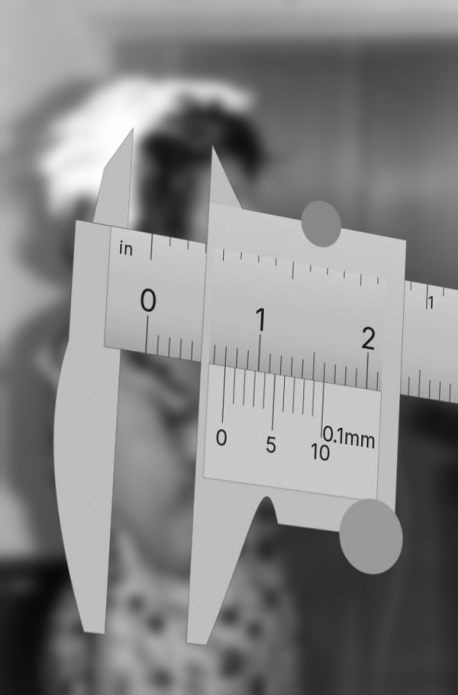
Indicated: 7.0
